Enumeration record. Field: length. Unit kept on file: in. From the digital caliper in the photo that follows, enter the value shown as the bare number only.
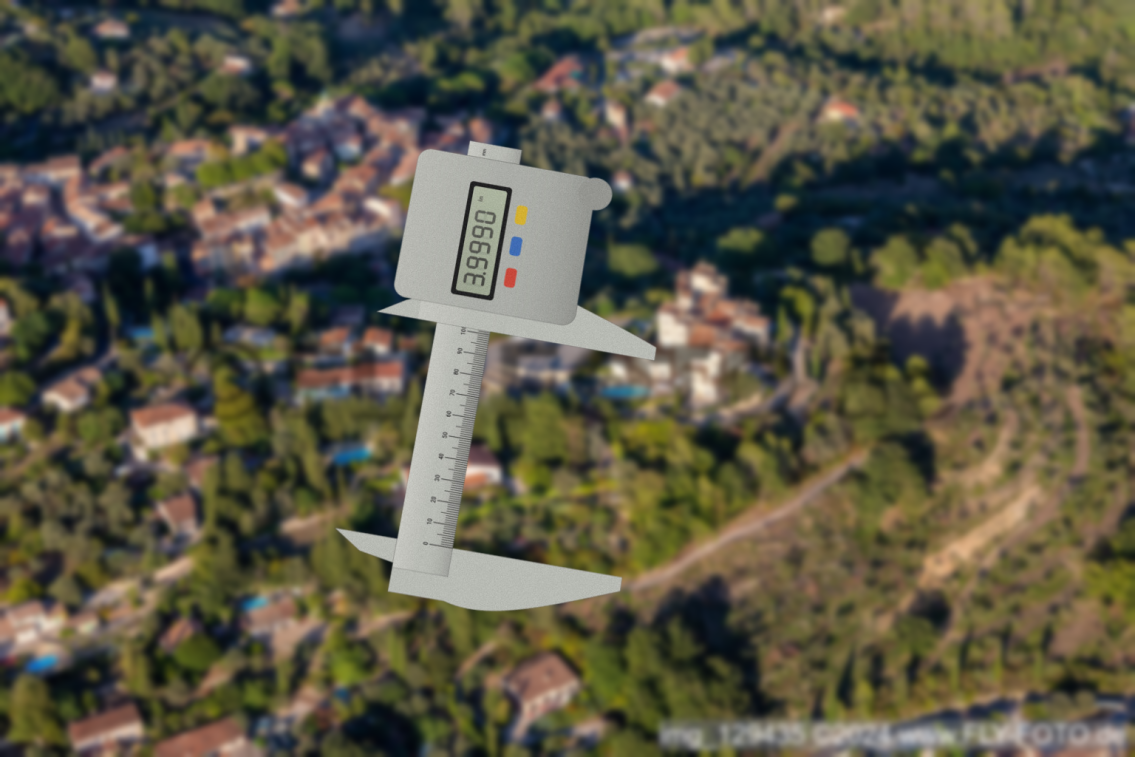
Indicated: 3.9990
